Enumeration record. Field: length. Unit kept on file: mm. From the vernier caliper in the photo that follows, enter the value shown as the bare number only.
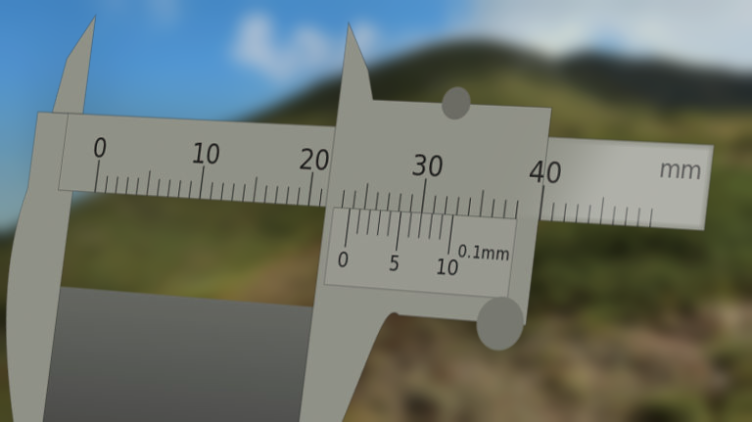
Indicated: 23.7
